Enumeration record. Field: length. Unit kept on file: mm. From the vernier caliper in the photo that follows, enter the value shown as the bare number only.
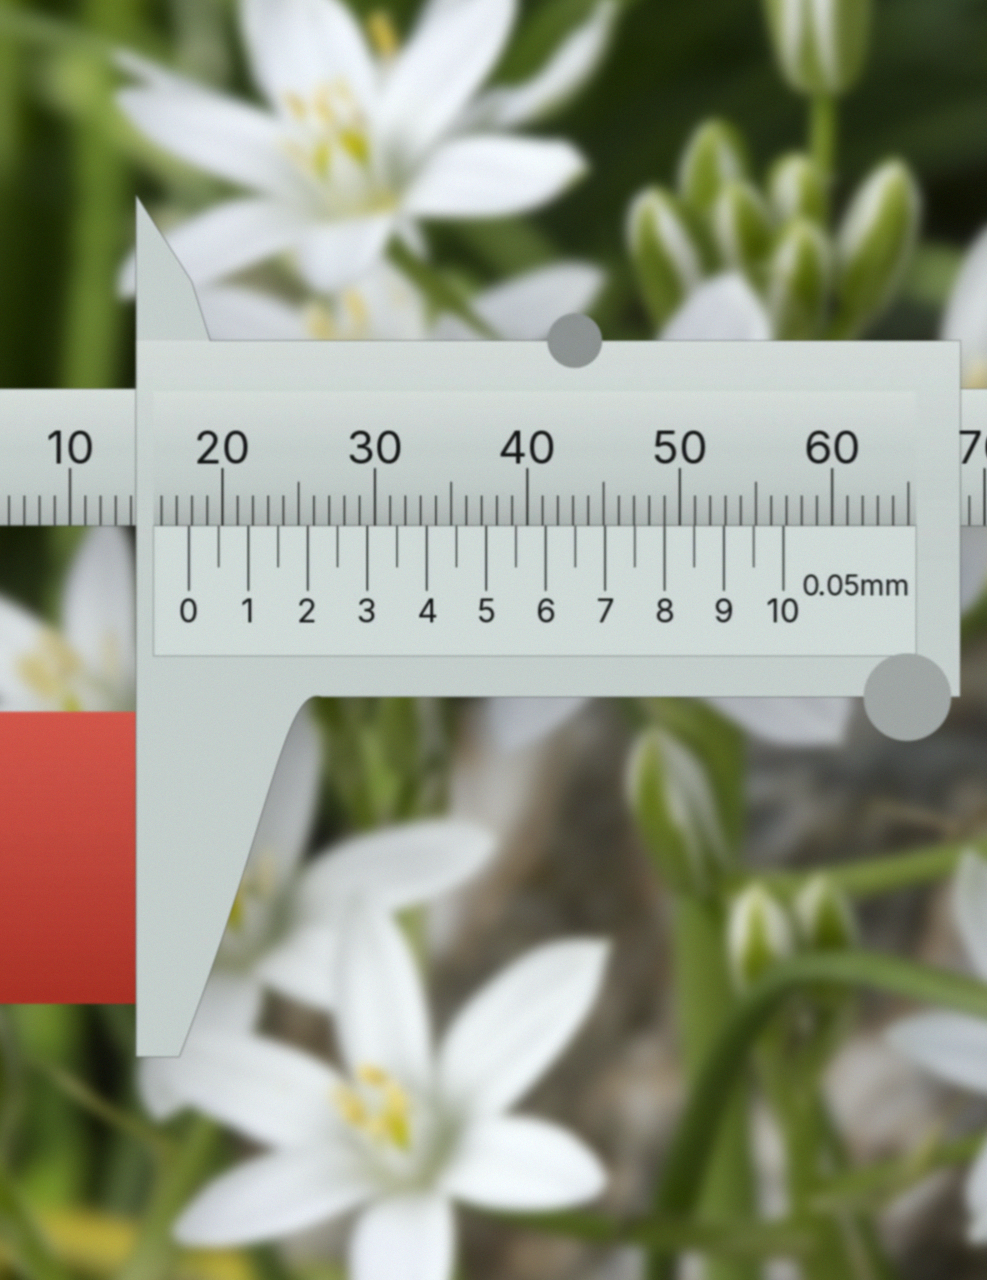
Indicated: 17.8
